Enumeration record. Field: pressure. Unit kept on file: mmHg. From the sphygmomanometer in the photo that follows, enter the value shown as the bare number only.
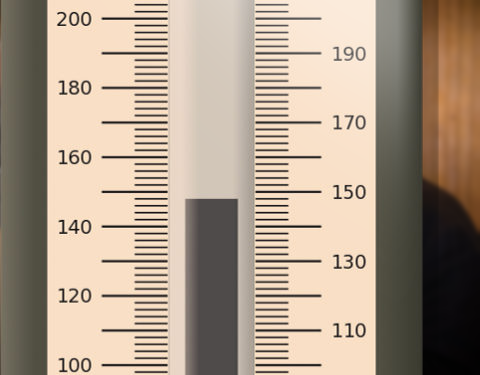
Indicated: 148
